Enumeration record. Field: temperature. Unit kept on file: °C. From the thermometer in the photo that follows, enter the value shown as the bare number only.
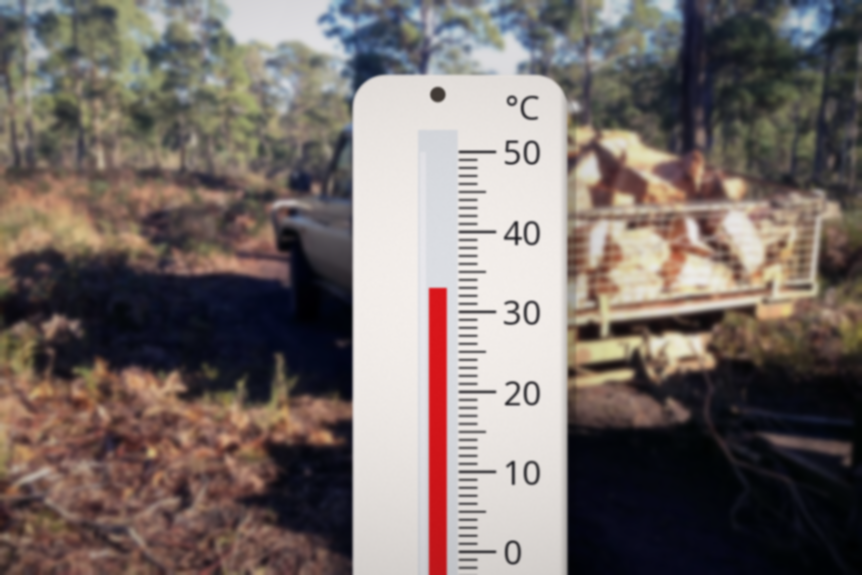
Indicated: 33
